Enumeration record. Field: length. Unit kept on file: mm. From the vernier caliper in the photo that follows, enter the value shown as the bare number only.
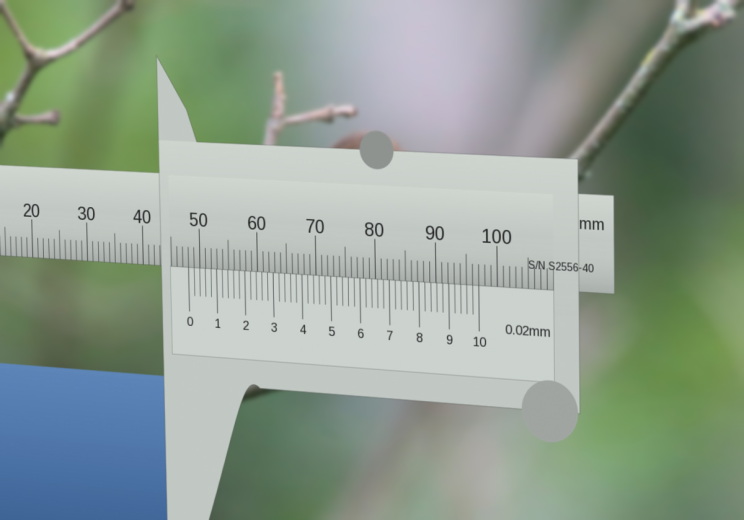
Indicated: 48.0
